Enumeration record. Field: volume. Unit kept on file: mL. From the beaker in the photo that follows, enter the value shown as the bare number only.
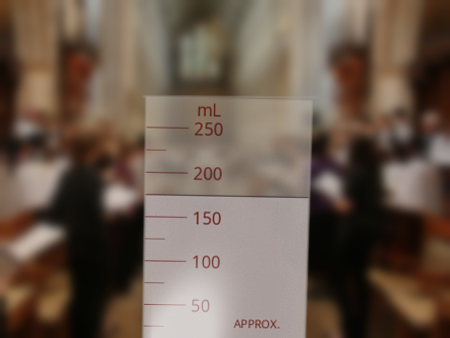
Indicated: 175
